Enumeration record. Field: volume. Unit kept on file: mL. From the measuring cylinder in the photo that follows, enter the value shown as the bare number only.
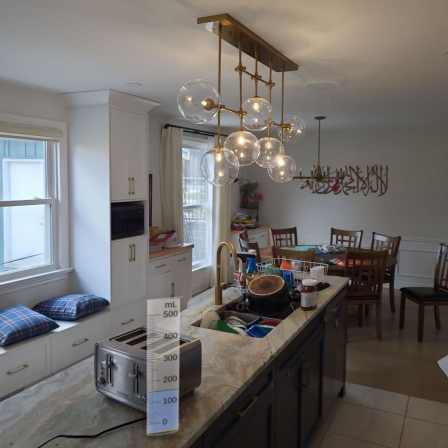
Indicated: 150
